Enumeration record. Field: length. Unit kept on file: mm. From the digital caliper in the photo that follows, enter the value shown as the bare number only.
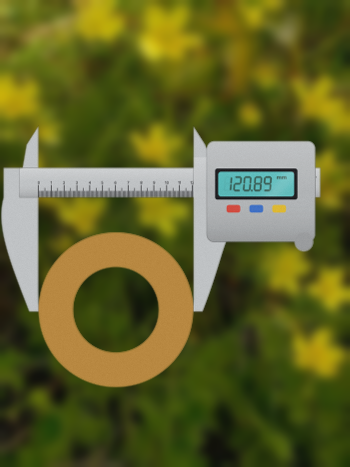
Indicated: 120.89
